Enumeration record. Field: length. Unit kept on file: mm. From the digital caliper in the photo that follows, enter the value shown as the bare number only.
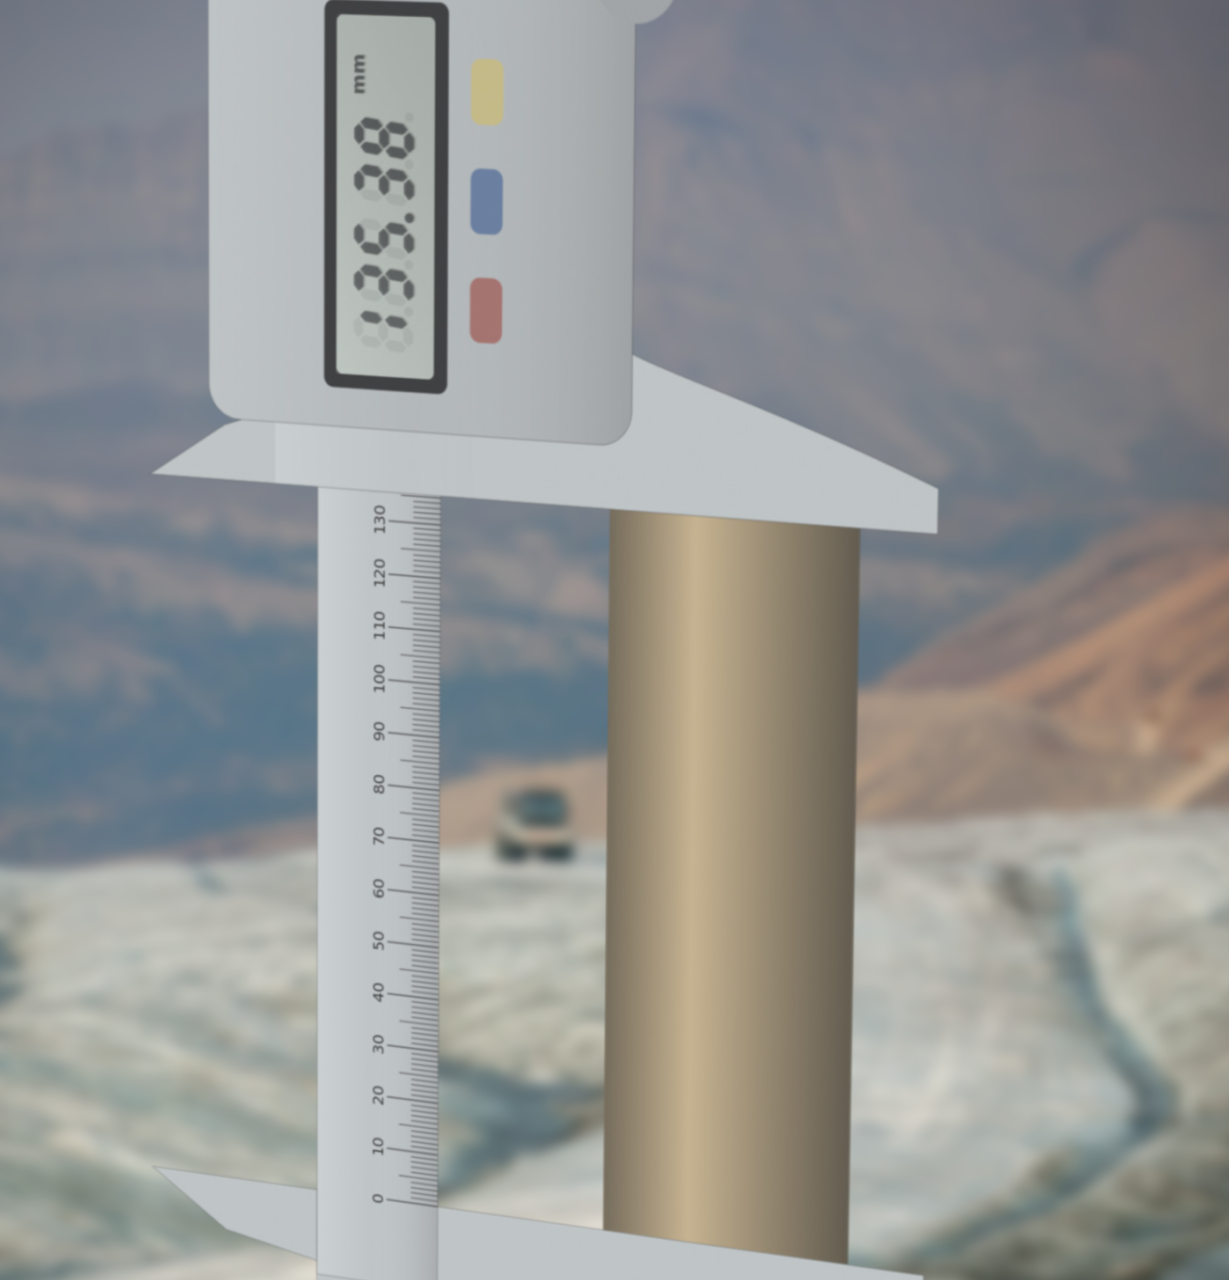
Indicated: 135.38
